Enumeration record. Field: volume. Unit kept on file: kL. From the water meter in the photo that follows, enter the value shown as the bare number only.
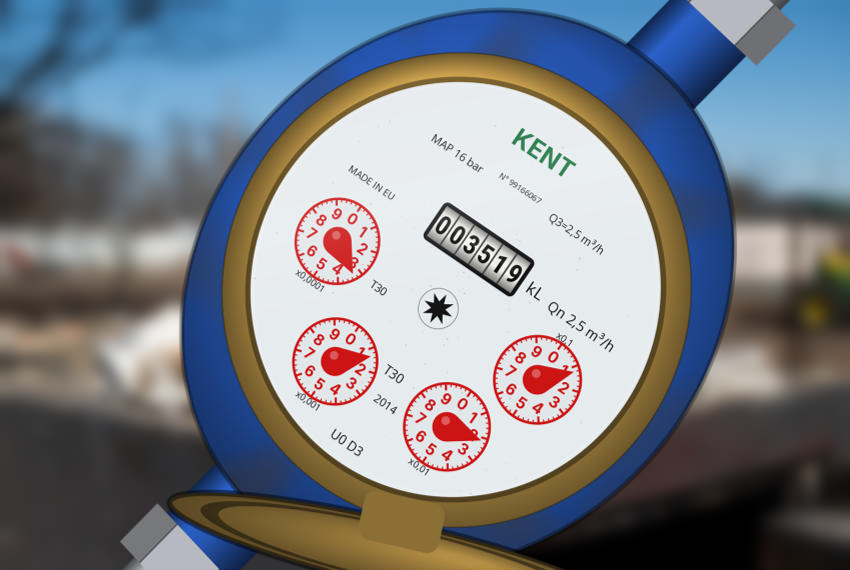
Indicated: 3519.1213
